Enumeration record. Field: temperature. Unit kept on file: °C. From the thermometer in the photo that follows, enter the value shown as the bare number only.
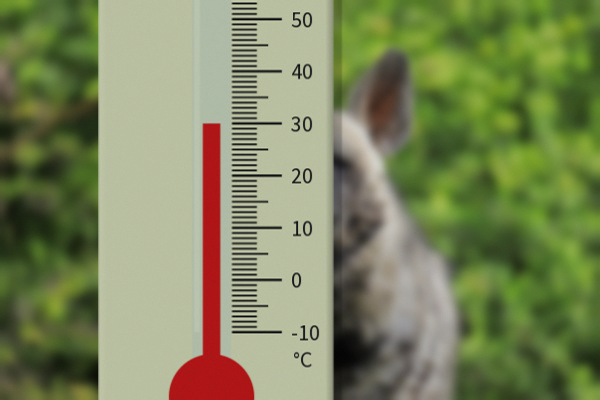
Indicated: 30
